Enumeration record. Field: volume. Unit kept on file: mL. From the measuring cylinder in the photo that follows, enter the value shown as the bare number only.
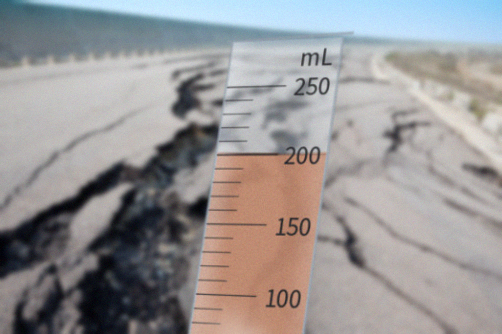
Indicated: 200
